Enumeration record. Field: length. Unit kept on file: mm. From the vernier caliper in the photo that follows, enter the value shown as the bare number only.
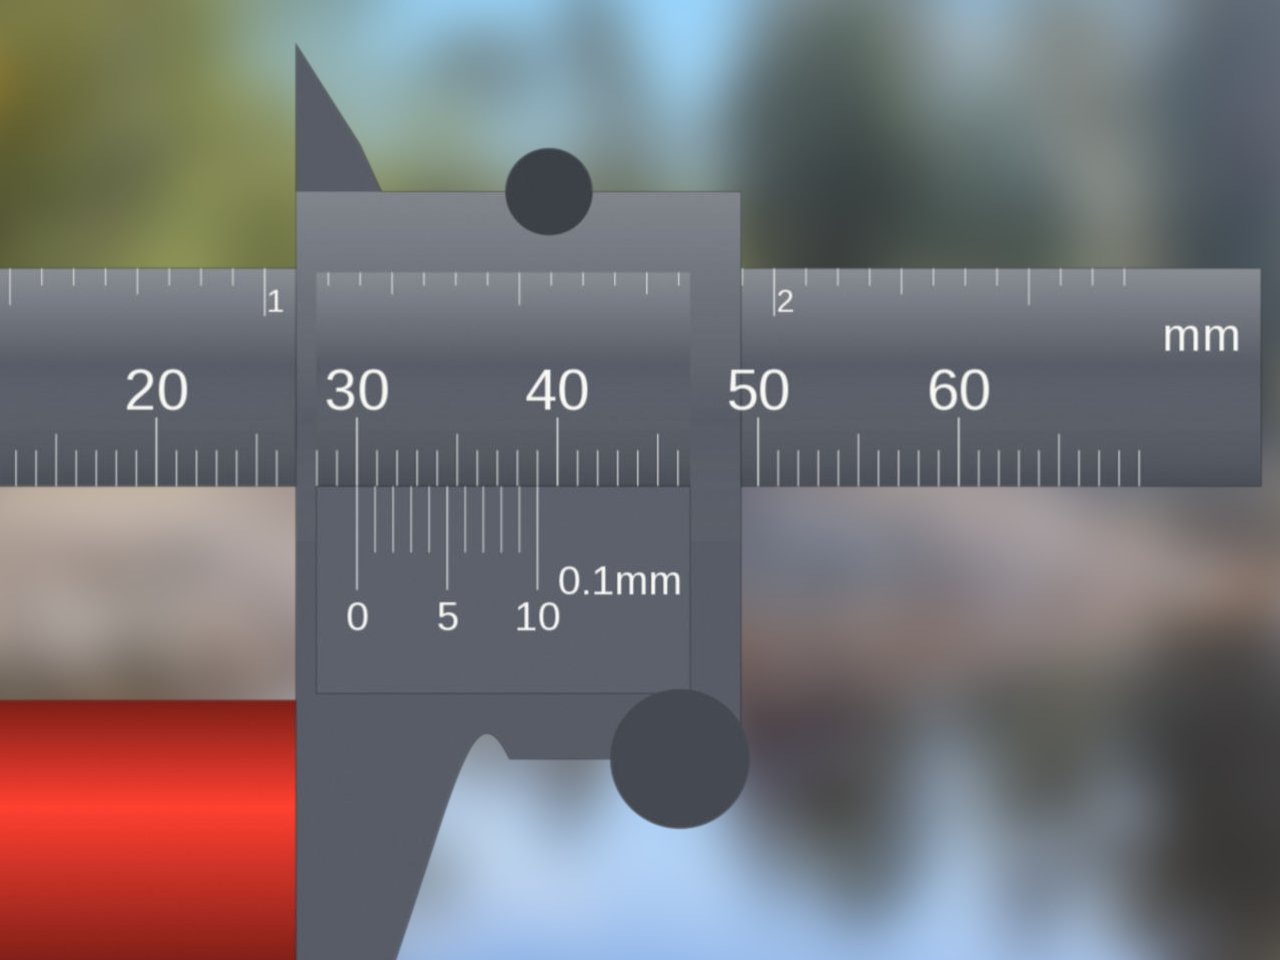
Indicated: 30.0
